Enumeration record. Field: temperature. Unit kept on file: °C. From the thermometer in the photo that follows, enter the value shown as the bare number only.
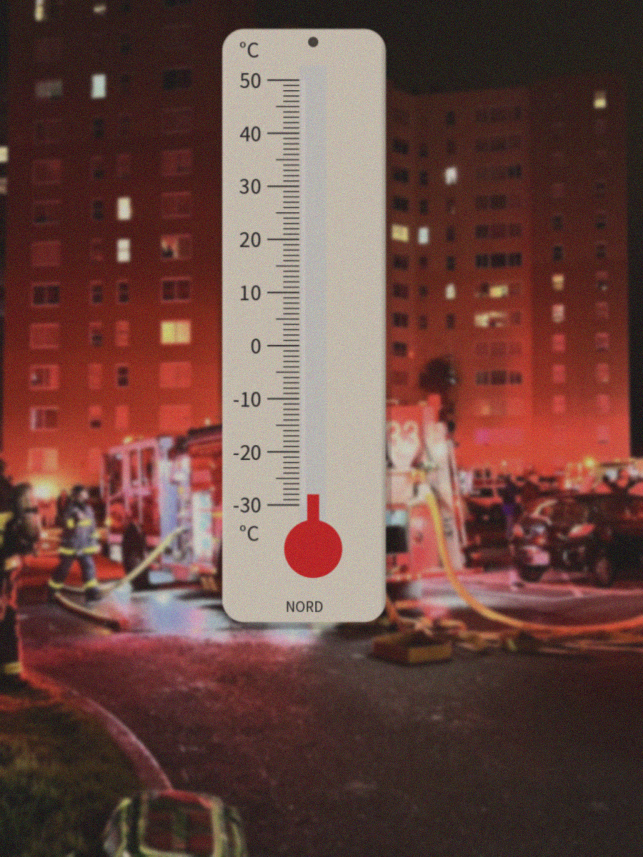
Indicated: -28
